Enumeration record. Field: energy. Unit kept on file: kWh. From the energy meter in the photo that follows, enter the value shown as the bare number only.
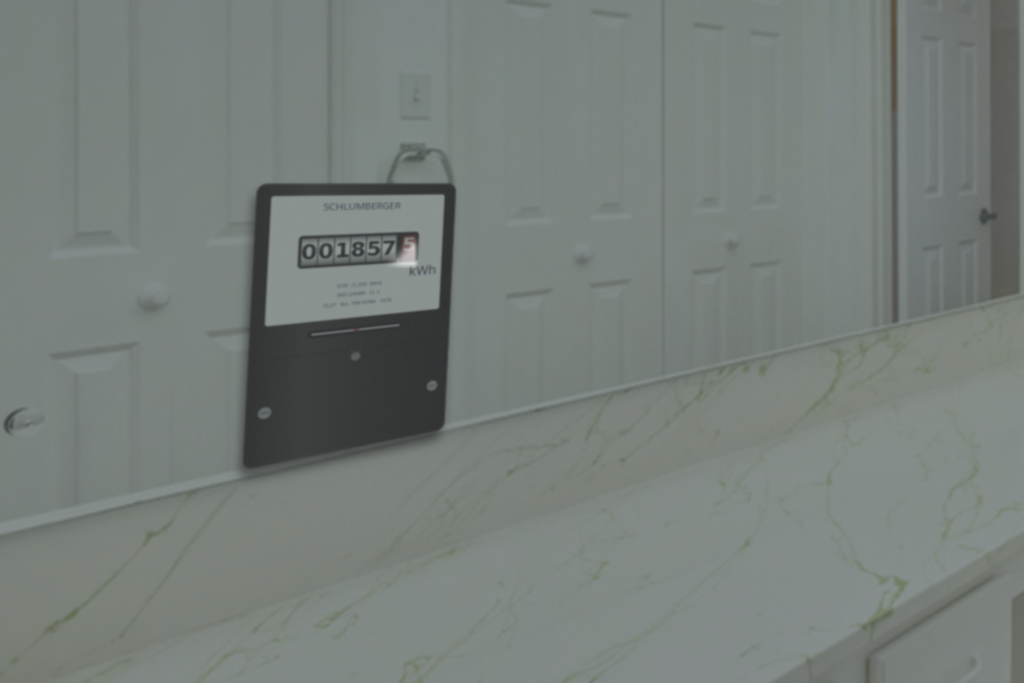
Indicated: 1857.5
